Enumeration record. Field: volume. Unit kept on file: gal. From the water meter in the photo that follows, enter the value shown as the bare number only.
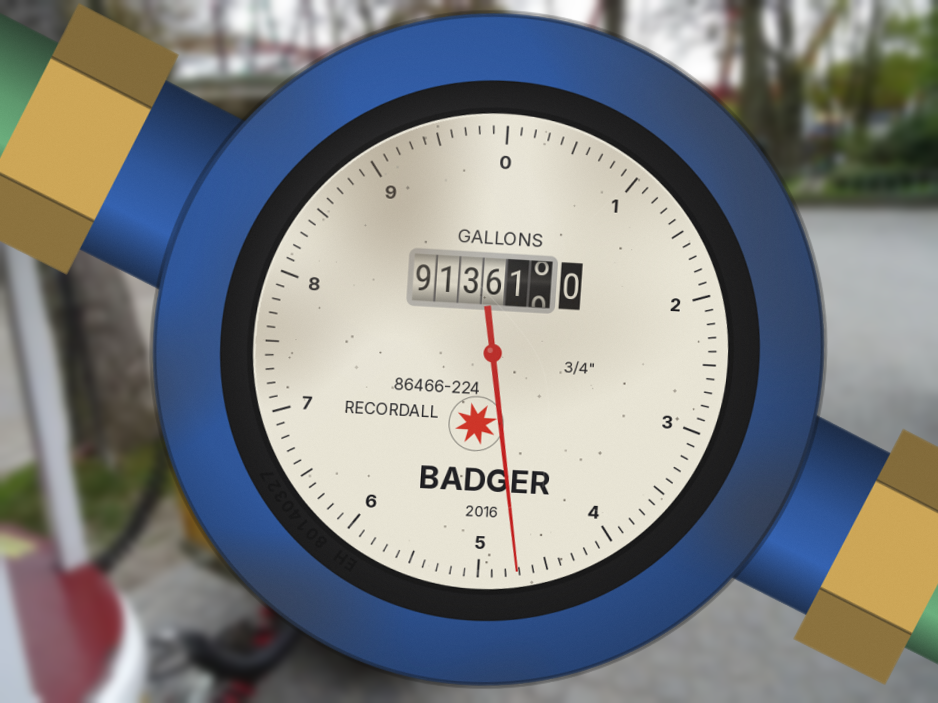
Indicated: 9136184.7
